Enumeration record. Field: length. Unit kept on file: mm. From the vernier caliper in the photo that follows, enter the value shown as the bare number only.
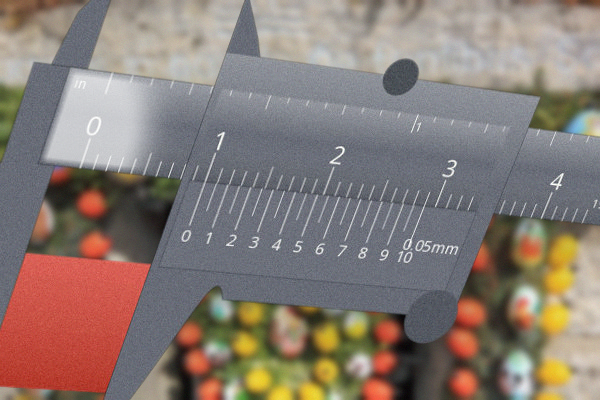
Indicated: 10.0
